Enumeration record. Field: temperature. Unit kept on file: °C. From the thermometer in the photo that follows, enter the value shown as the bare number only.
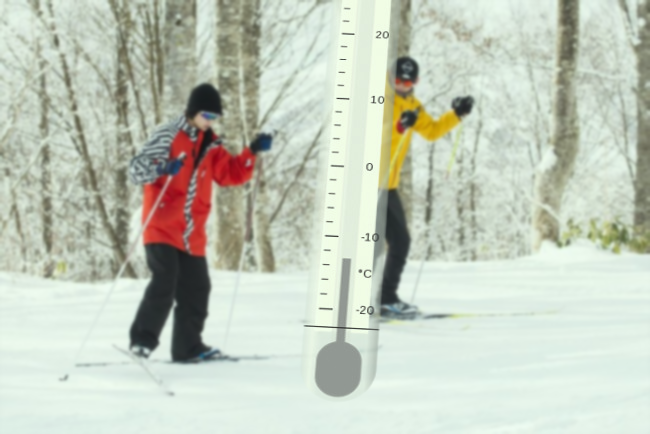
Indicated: -13
